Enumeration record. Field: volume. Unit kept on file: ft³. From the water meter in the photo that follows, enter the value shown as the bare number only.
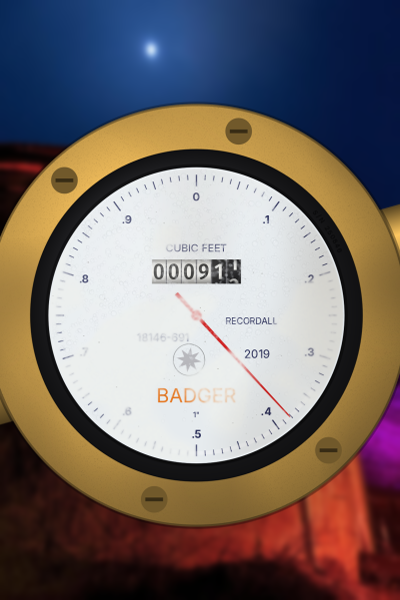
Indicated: 911.38
